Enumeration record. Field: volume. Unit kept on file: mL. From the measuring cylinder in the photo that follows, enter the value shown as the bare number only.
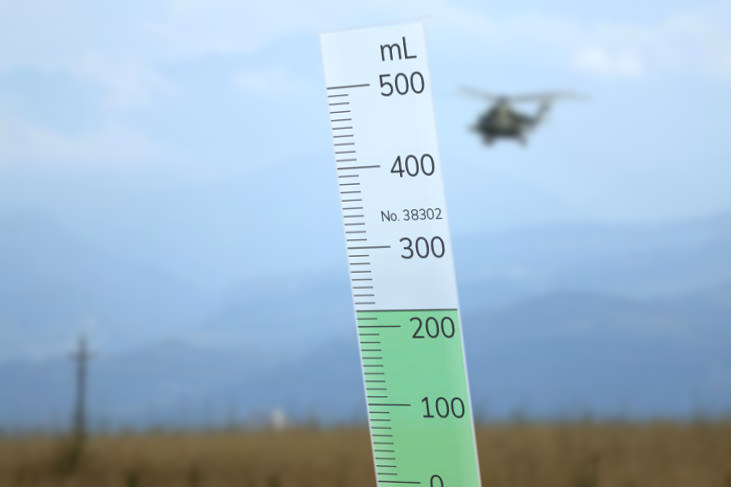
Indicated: 220
